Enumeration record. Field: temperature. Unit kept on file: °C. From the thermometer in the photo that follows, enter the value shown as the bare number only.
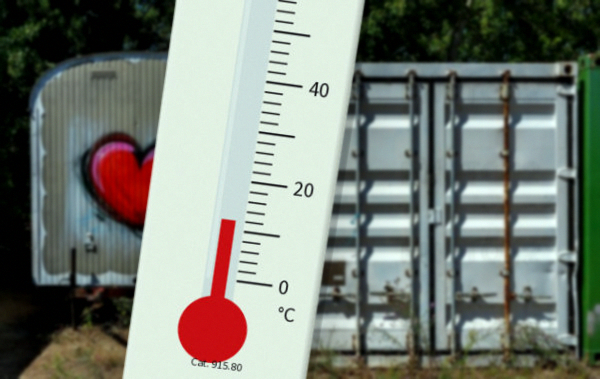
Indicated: 12
